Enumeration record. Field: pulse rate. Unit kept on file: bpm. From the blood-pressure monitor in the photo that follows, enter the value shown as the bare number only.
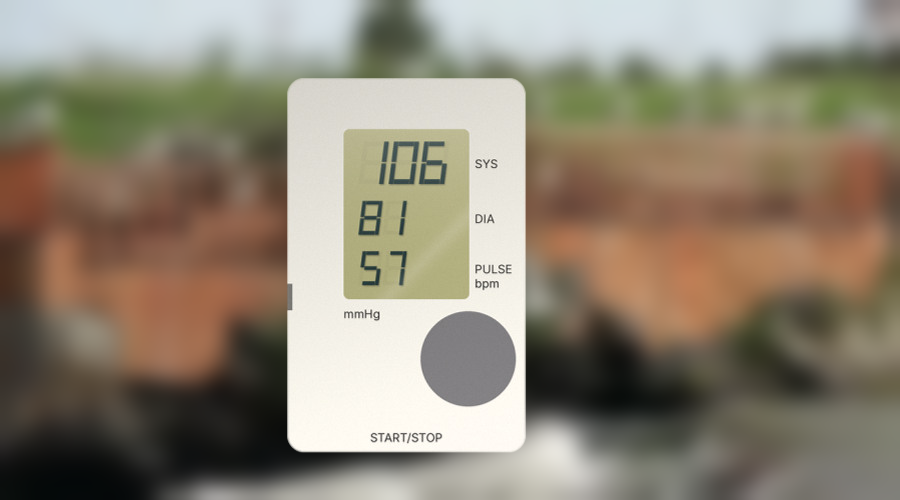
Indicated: 57
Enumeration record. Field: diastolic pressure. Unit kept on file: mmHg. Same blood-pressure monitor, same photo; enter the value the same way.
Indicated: 81
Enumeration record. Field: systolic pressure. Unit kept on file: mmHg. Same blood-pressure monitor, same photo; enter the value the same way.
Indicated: 106
